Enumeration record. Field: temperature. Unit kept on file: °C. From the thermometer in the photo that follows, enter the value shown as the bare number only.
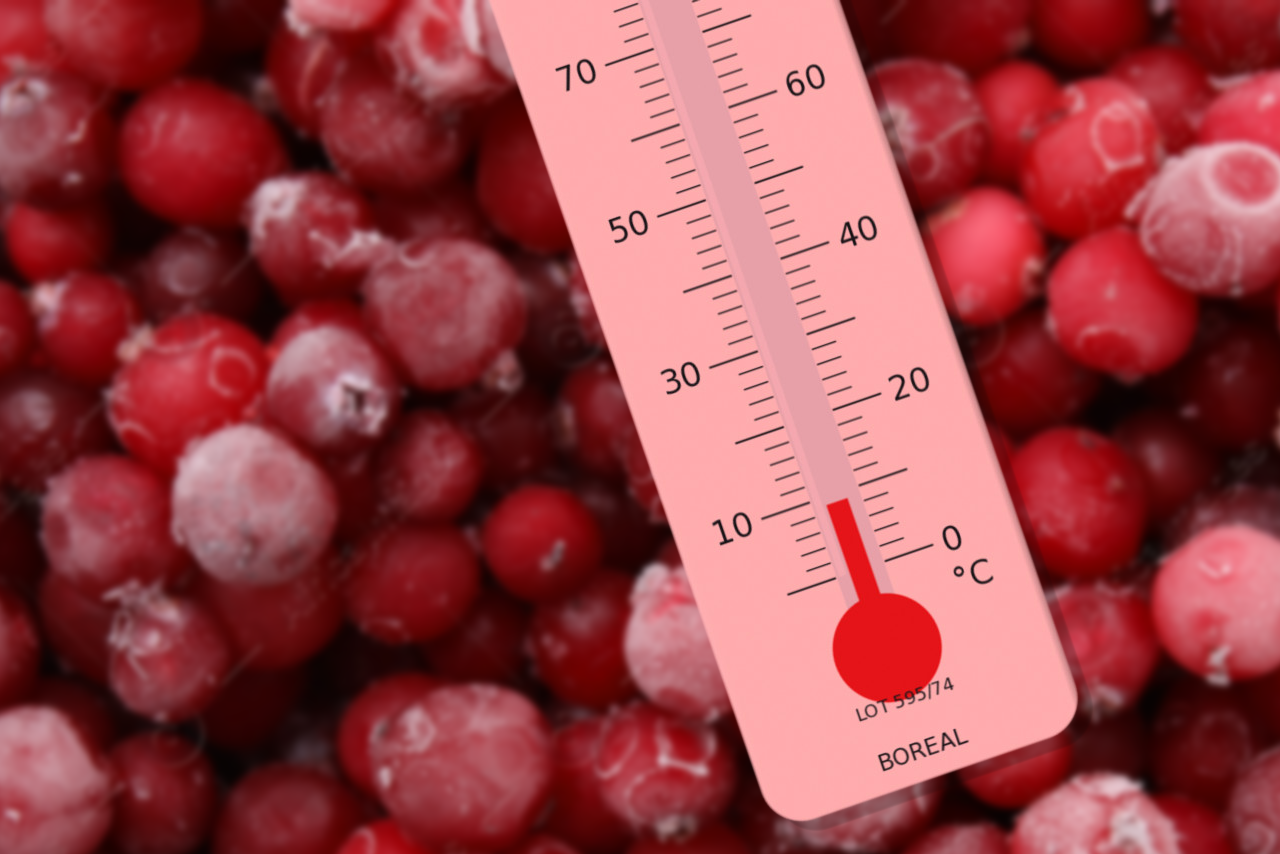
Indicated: 9
